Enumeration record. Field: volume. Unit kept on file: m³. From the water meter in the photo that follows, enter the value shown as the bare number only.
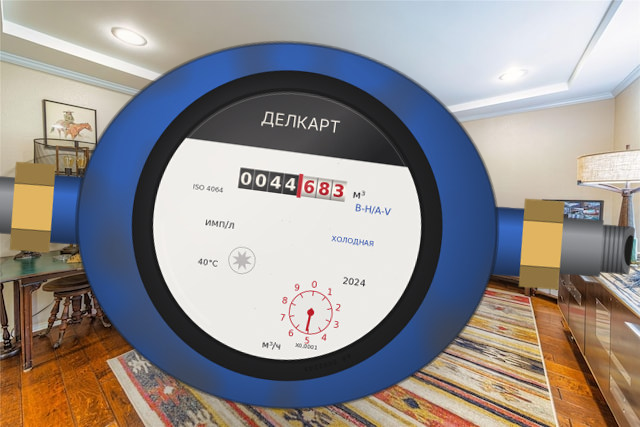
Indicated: 44.6835
